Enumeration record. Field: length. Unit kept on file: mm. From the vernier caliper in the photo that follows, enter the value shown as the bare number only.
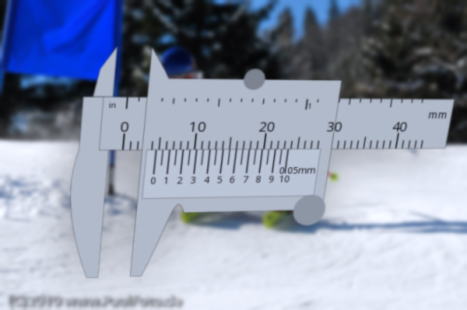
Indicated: 4.6
